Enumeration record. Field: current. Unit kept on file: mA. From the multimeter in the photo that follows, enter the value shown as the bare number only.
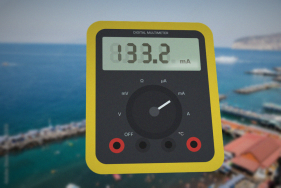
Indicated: 133.2
